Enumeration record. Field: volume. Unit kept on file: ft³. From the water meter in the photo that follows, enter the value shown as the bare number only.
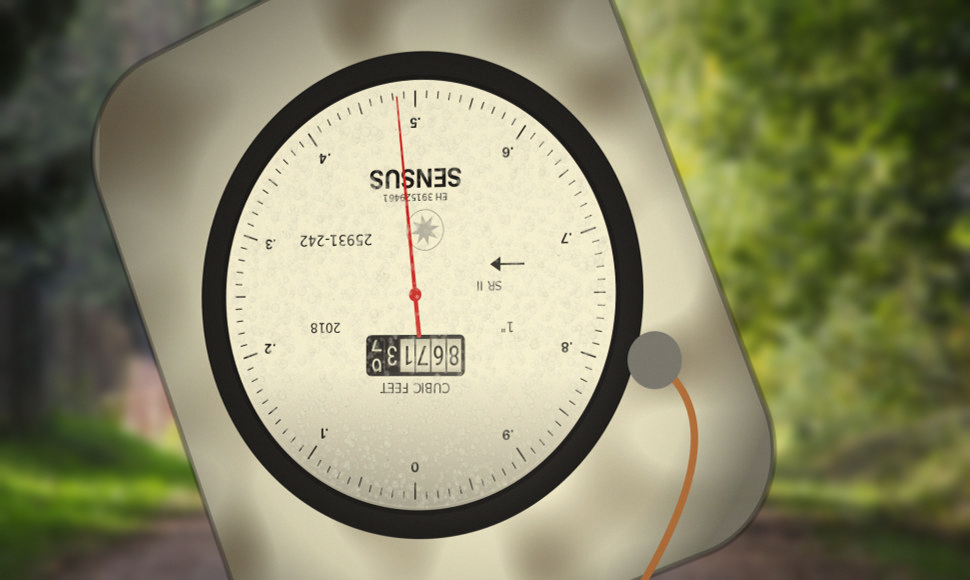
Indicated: 867136.48
